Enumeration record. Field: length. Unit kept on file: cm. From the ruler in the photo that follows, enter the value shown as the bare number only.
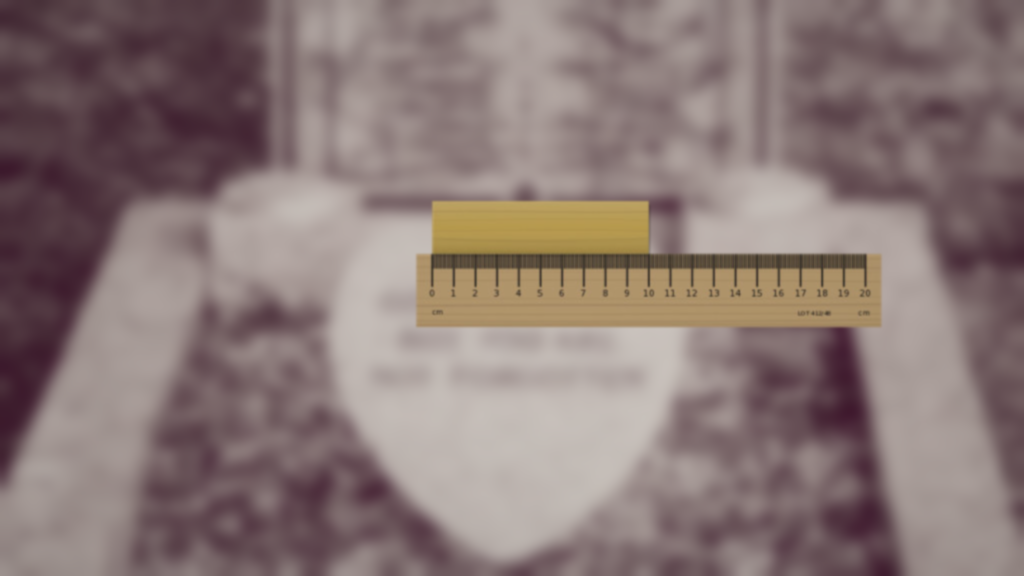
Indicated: 10
